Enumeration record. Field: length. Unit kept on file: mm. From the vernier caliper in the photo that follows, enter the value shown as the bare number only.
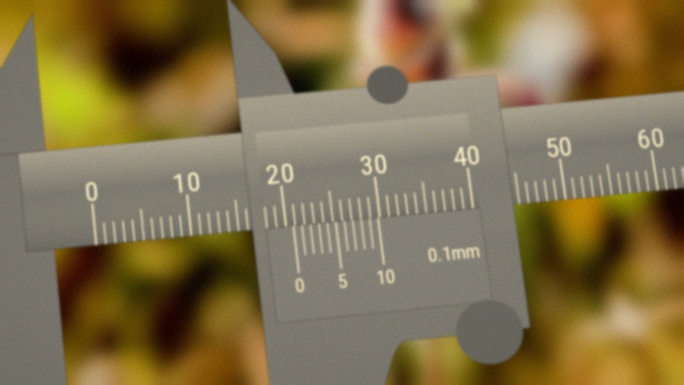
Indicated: 20.8
